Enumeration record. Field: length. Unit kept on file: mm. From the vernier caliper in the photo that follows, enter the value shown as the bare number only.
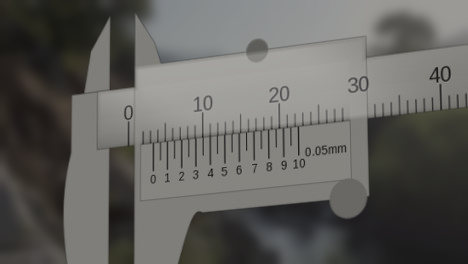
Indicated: 3.4
